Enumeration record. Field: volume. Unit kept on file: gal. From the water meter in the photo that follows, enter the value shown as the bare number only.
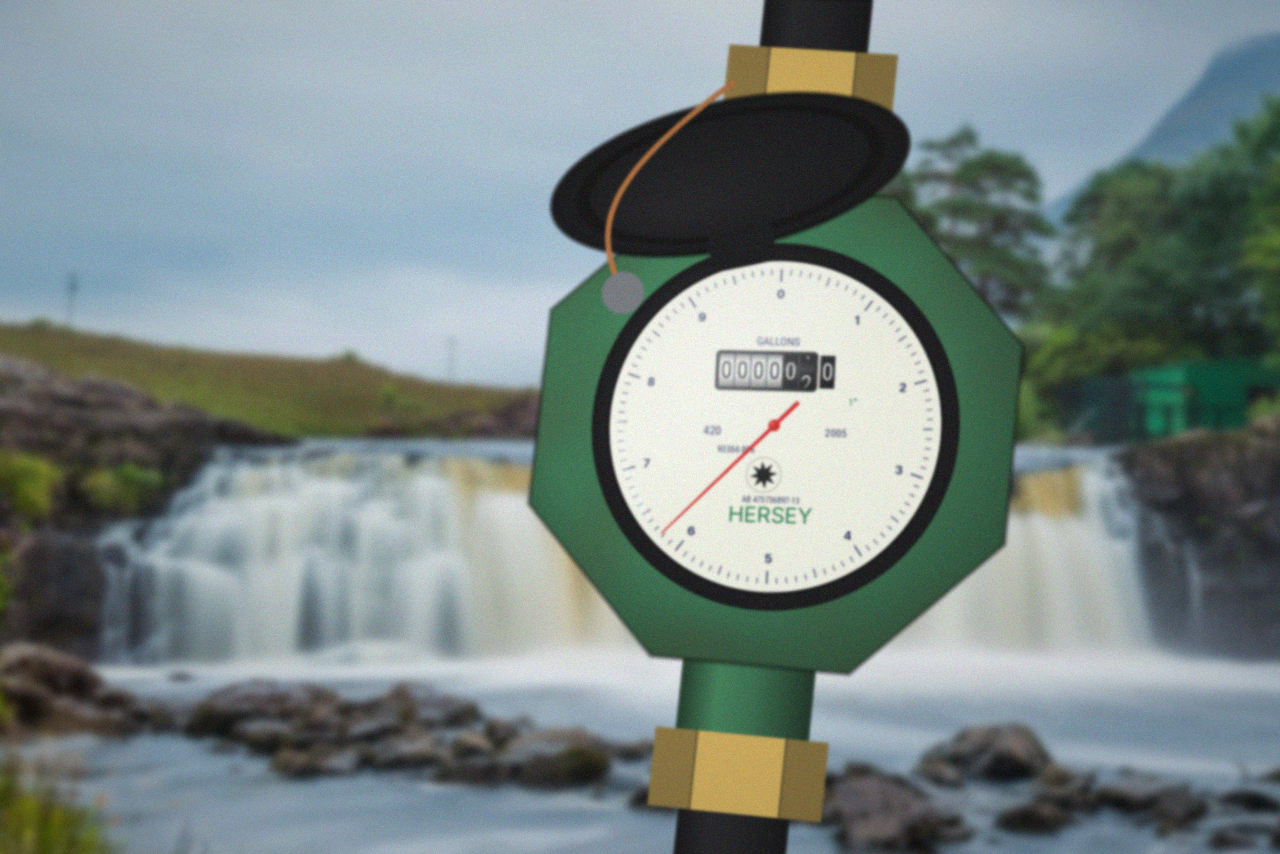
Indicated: 16.2
